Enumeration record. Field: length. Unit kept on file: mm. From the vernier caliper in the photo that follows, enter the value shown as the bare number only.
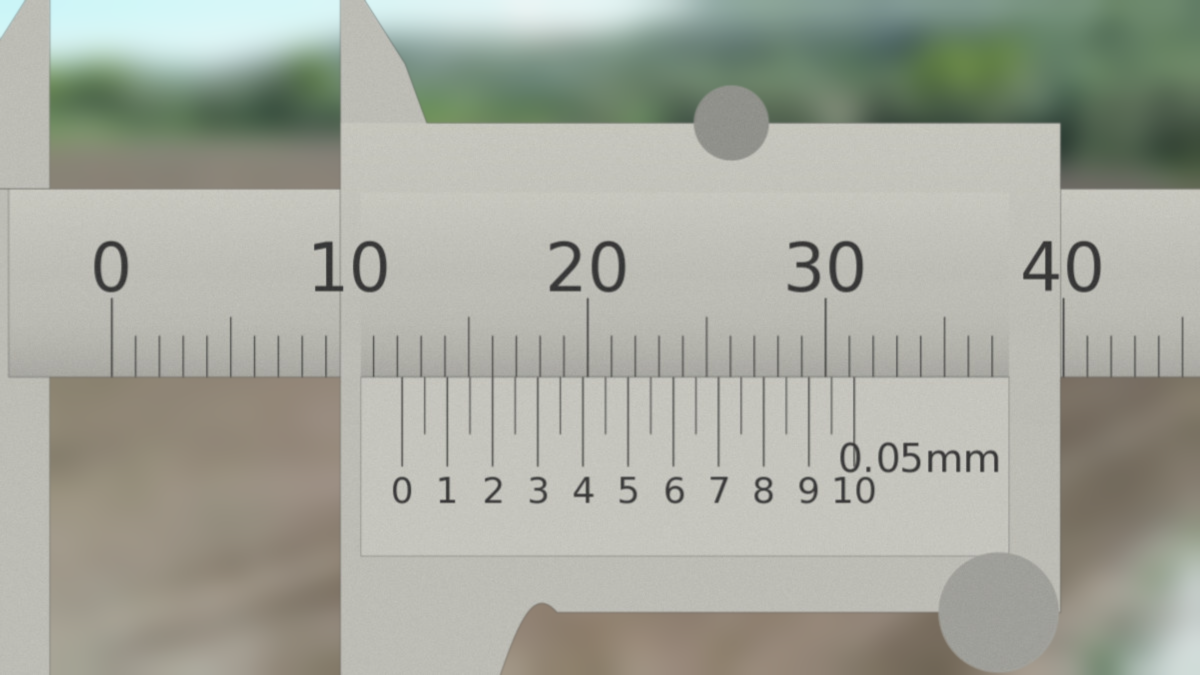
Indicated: 12.2
